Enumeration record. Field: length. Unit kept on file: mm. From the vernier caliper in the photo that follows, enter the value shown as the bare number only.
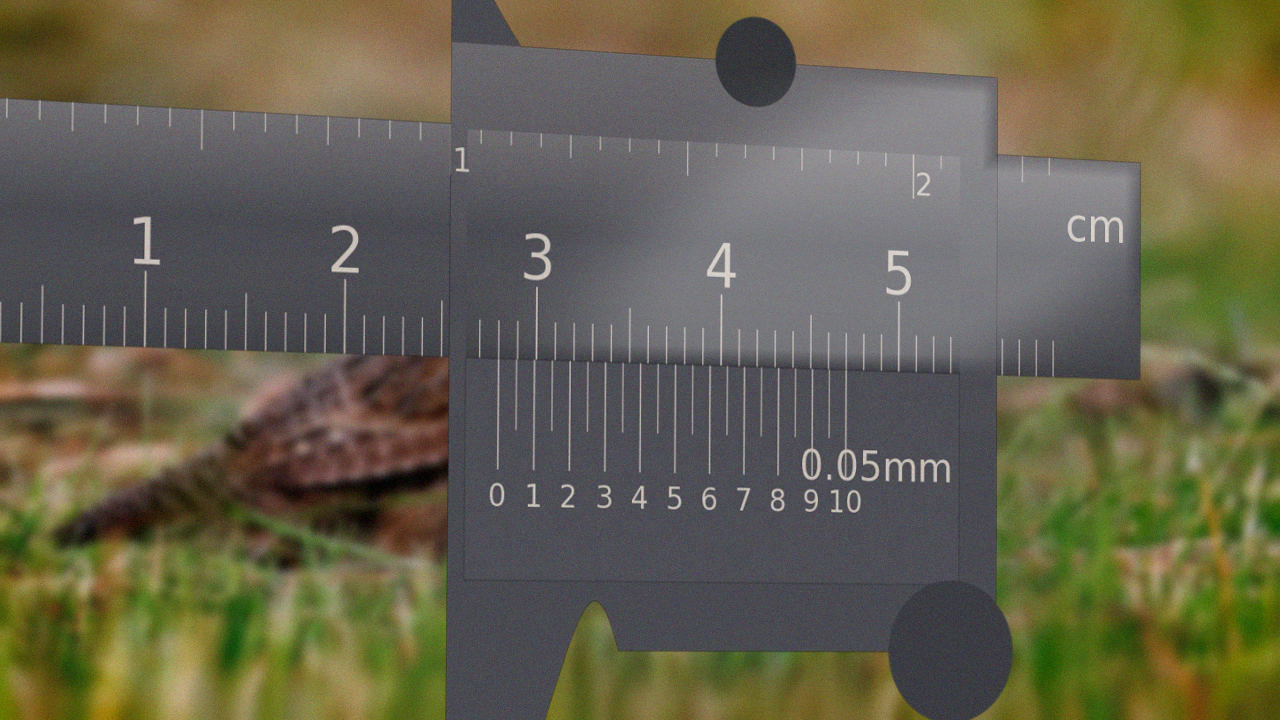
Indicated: 28.0
